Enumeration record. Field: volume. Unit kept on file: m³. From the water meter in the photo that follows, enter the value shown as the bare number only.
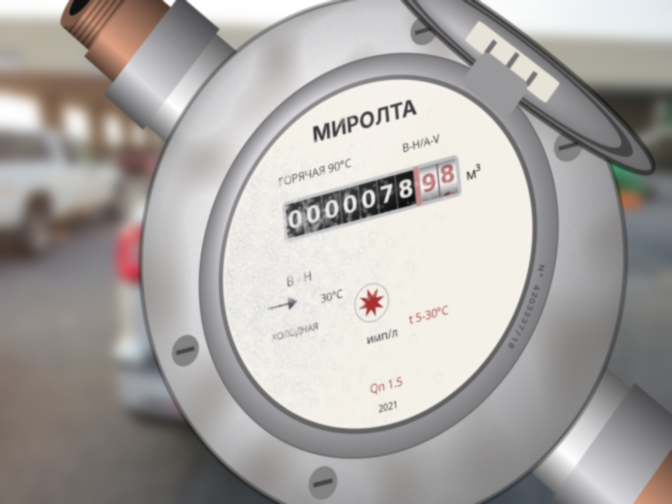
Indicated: 78.98
